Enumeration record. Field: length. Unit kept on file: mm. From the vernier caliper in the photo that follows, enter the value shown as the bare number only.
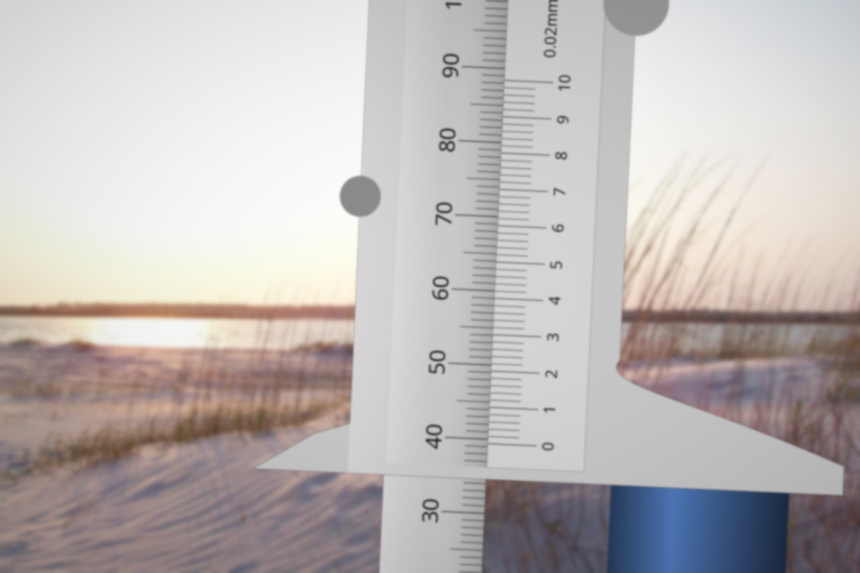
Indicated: 39.4
